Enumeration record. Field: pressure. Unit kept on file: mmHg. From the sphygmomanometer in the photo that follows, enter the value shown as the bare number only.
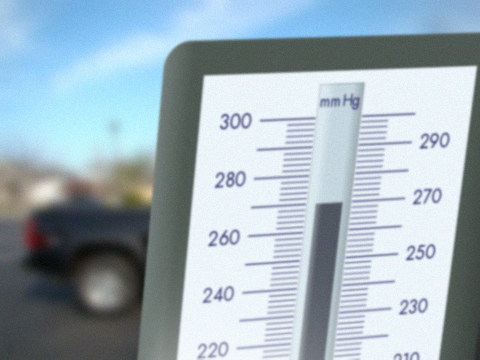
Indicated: 270
